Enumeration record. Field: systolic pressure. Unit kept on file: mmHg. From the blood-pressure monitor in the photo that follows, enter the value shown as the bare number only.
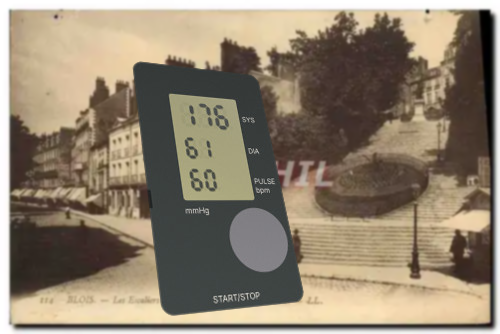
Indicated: 176
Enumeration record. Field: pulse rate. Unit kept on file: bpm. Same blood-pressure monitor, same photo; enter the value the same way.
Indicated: 60
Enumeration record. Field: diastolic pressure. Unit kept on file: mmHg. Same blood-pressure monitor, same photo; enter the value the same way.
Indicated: 61
